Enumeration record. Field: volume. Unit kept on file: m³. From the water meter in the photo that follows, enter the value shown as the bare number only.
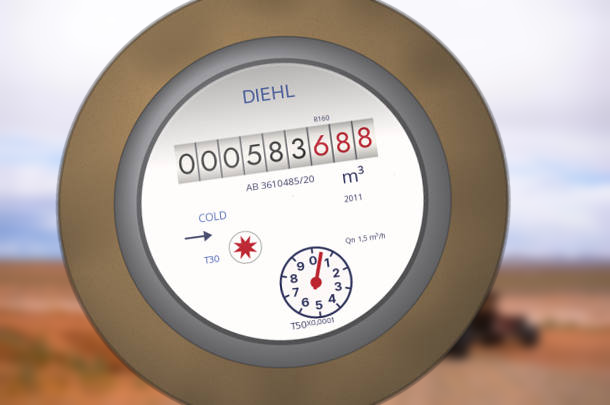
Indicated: 583.6880
